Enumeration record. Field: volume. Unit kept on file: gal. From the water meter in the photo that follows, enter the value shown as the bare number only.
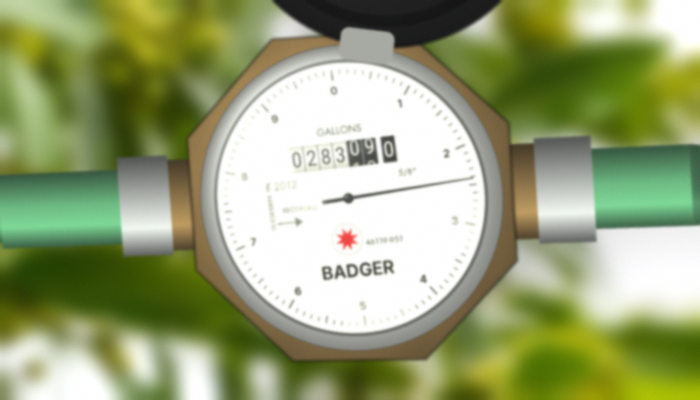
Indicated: 283092.4
